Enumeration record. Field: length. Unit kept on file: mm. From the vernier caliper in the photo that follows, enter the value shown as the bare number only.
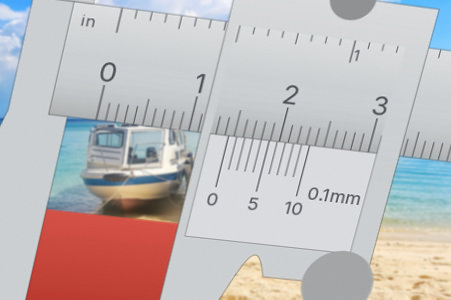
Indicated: 14.4
